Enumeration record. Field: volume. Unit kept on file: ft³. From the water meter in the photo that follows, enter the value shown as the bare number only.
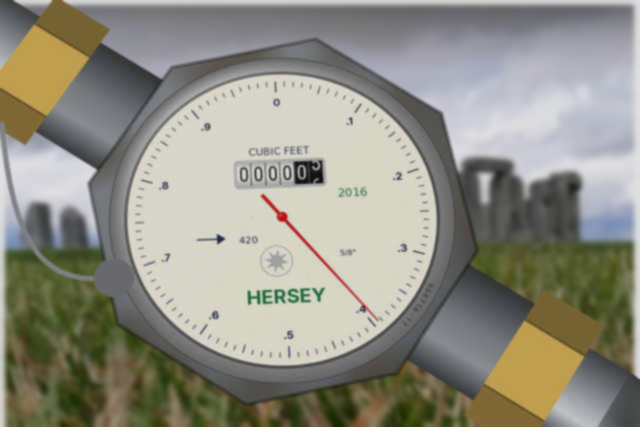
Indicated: 5.39
